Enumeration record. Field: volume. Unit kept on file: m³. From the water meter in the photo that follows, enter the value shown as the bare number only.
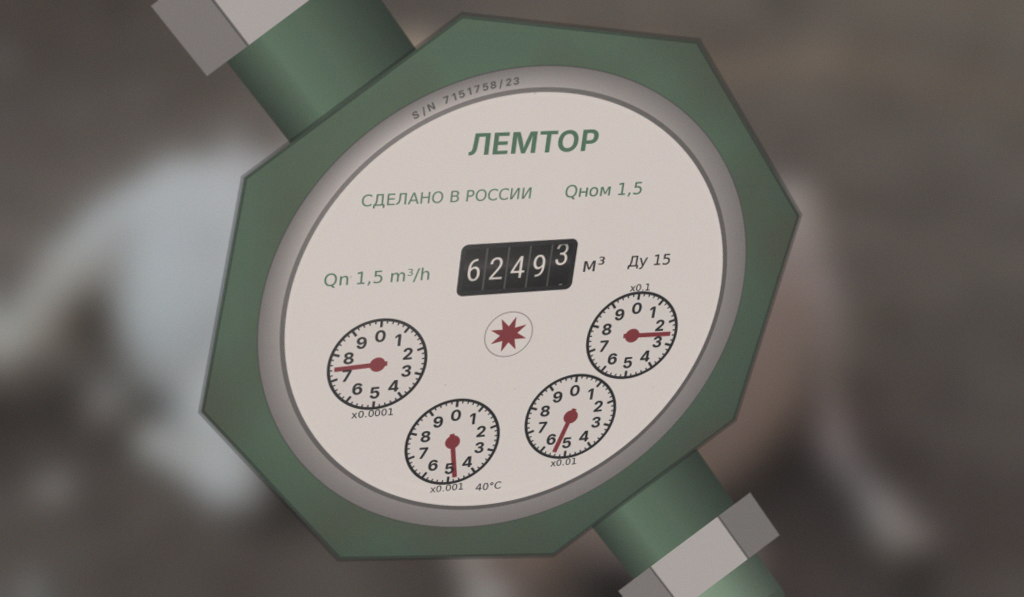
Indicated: 62493.2547
